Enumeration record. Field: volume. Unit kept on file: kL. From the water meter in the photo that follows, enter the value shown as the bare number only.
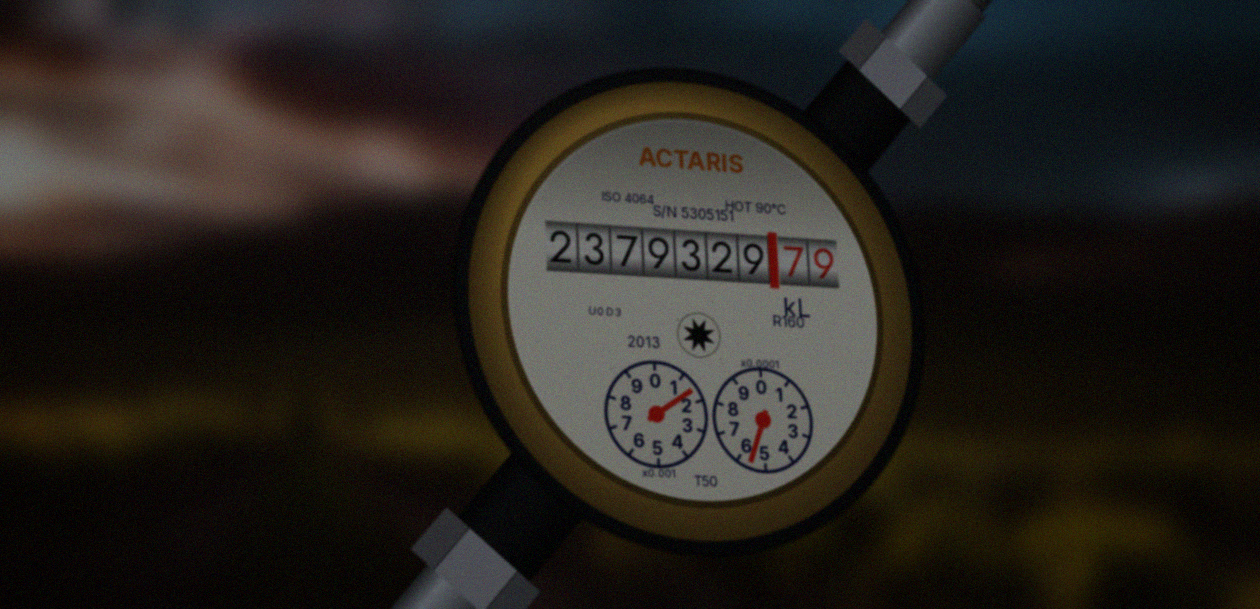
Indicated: 2379329.7915
